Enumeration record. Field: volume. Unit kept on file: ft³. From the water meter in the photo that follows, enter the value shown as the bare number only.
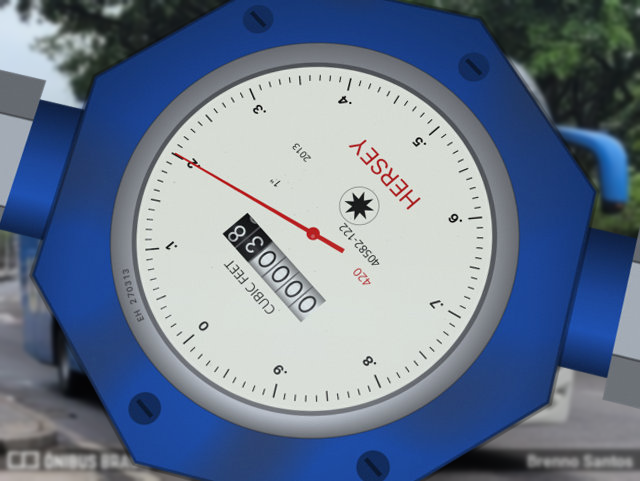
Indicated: 38.20
